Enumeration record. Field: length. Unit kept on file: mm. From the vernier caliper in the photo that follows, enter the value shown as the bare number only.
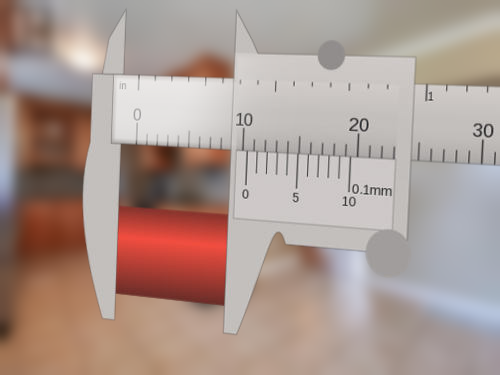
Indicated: 10.4
